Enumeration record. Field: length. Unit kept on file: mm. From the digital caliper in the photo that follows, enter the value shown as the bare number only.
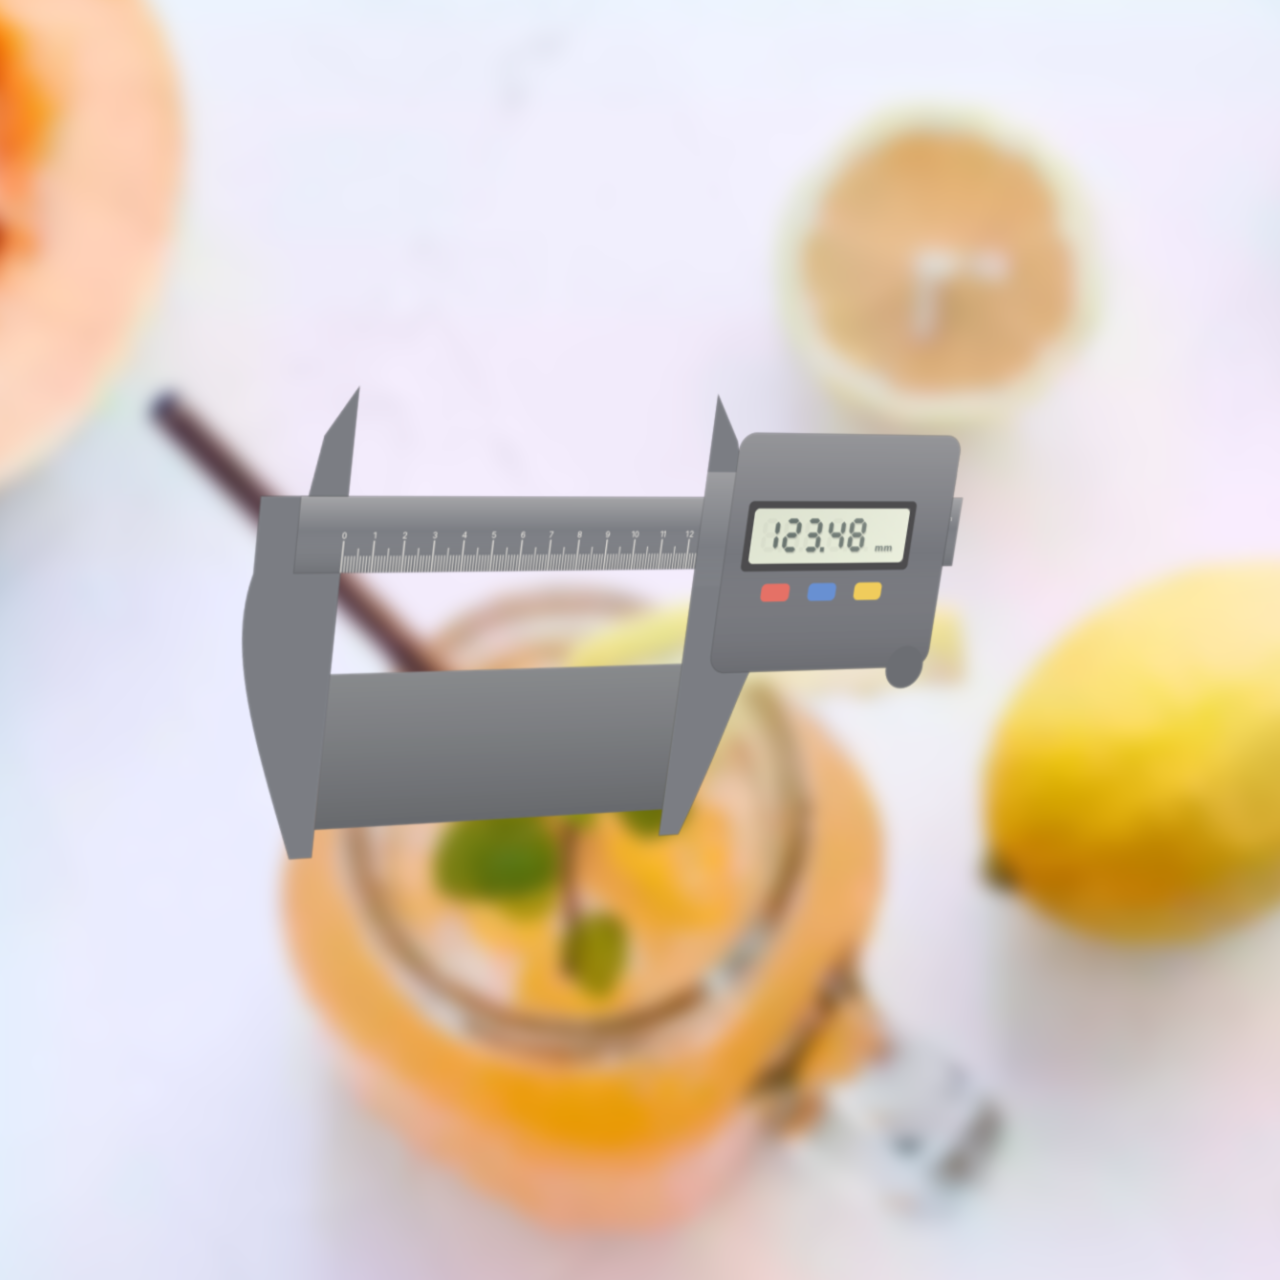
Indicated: 123.48
